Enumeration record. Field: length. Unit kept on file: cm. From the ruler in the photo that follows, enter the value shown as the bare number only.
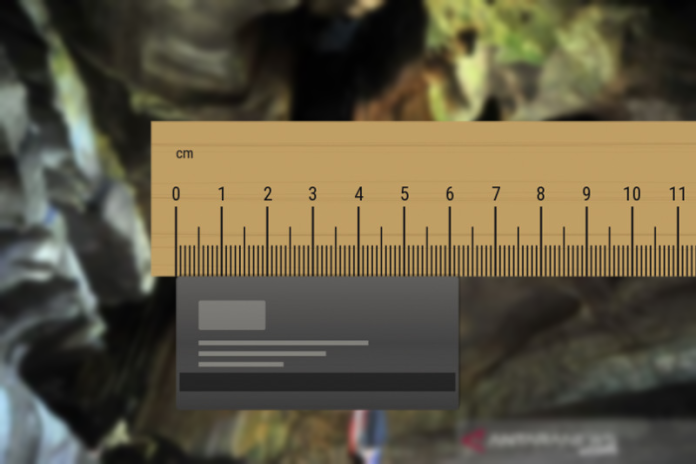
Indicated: 6.2
